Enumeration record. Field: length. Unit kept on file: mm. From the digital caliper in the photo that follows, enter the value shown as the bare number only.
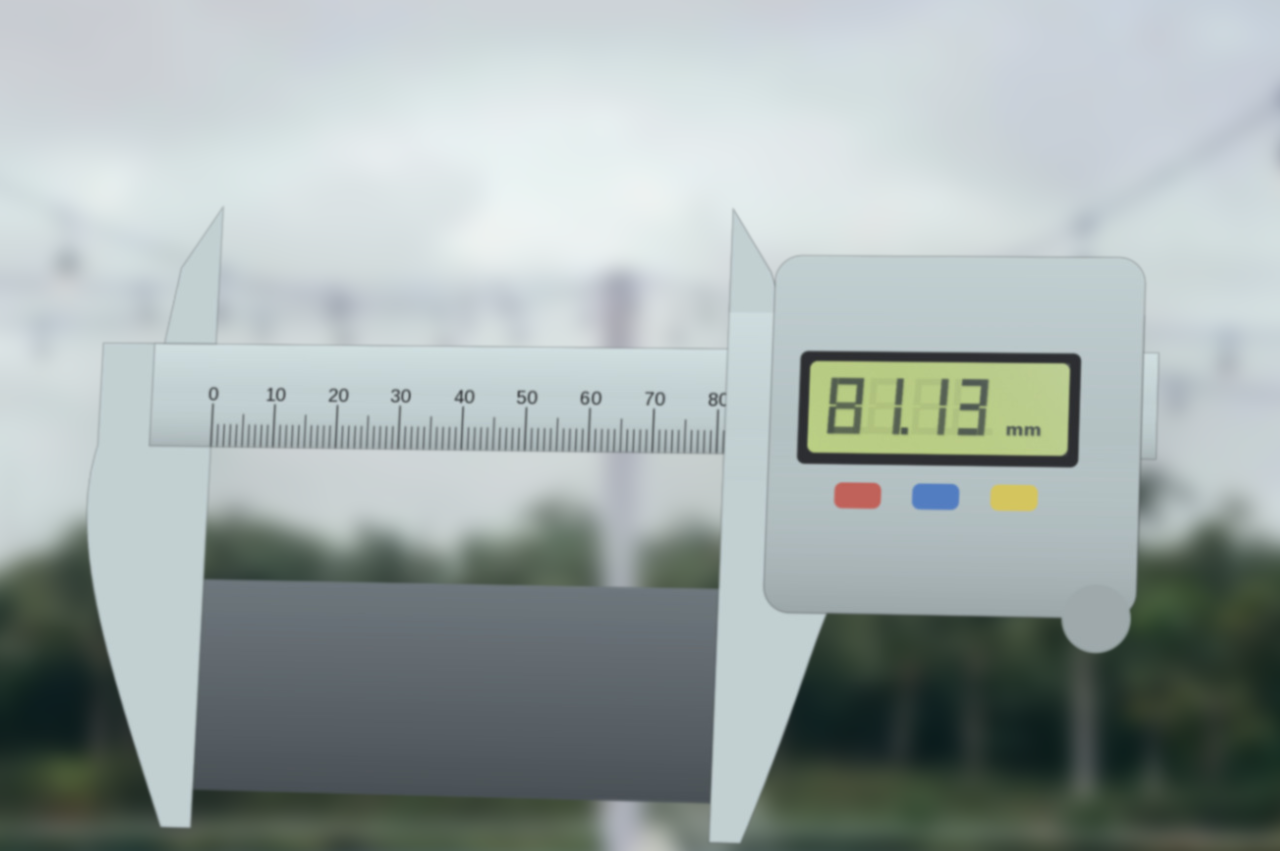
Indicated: 81.13
